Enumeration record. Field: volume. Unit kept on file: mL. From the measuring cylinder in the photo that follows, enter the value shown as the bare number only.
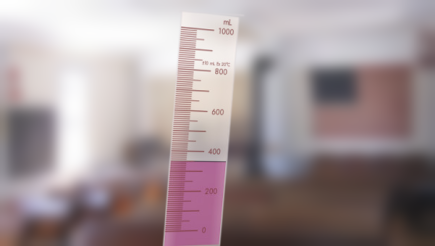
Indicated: 350
